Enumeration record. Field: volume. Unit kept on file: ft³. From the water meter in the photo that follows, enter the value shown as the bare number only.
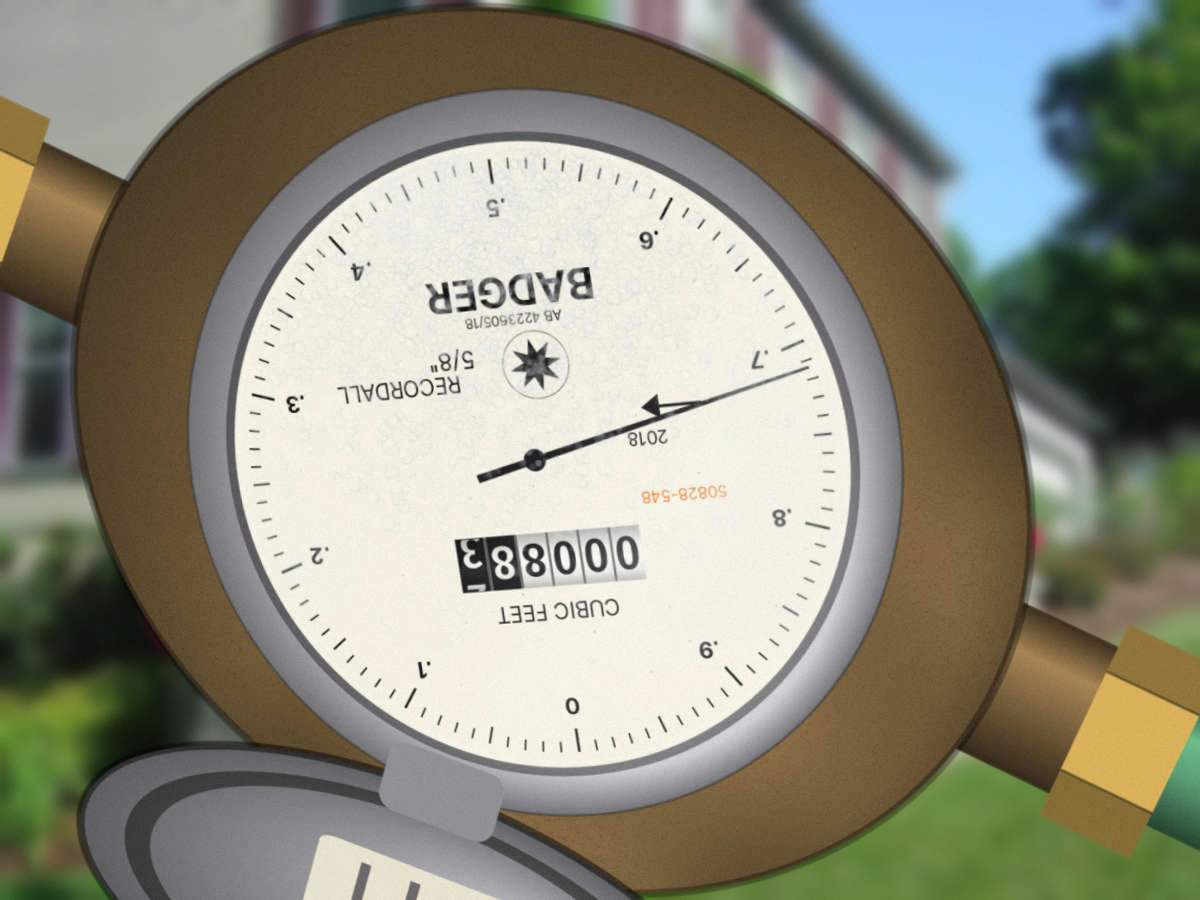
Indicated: 882.71
